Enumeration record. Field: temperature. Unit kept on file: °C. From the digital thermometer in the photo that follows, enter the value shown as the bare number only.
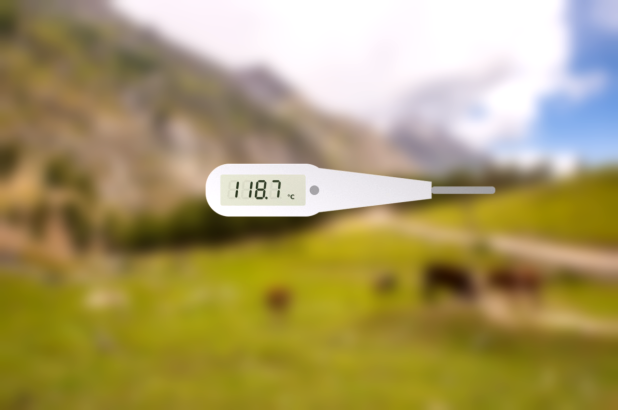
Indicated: 118.7
